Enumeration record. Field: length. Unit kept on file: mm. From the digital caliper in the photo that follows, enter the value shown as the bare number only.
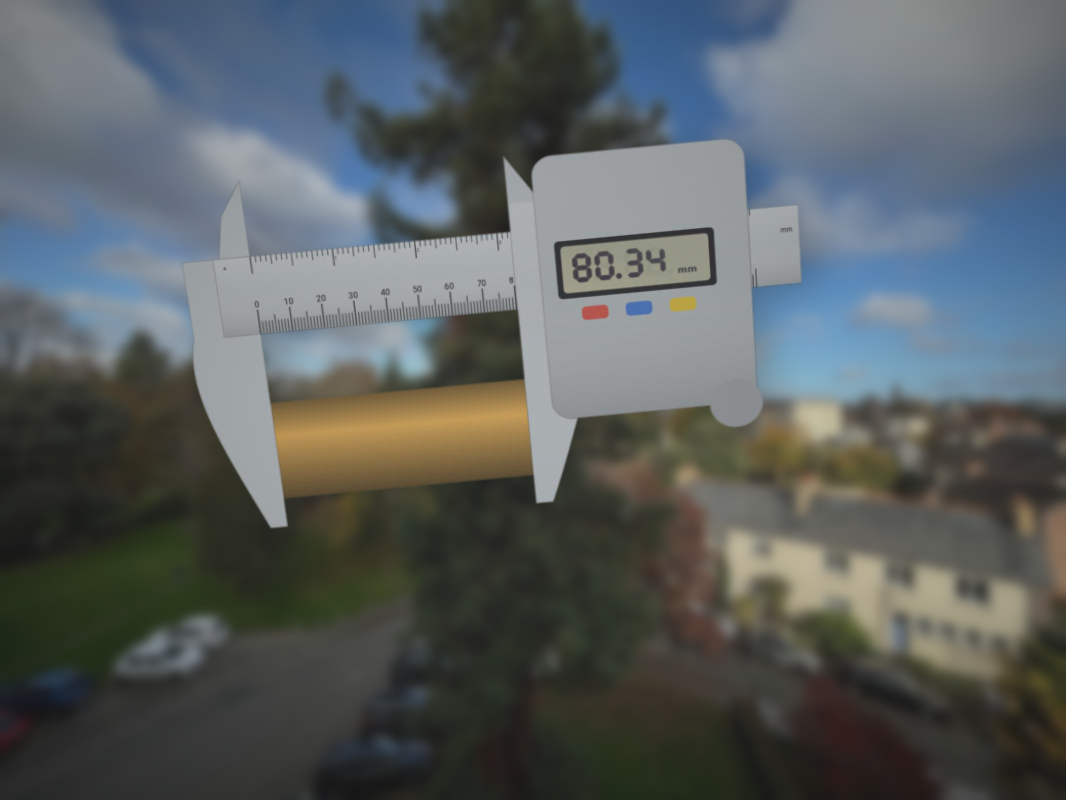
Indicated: 80.34
